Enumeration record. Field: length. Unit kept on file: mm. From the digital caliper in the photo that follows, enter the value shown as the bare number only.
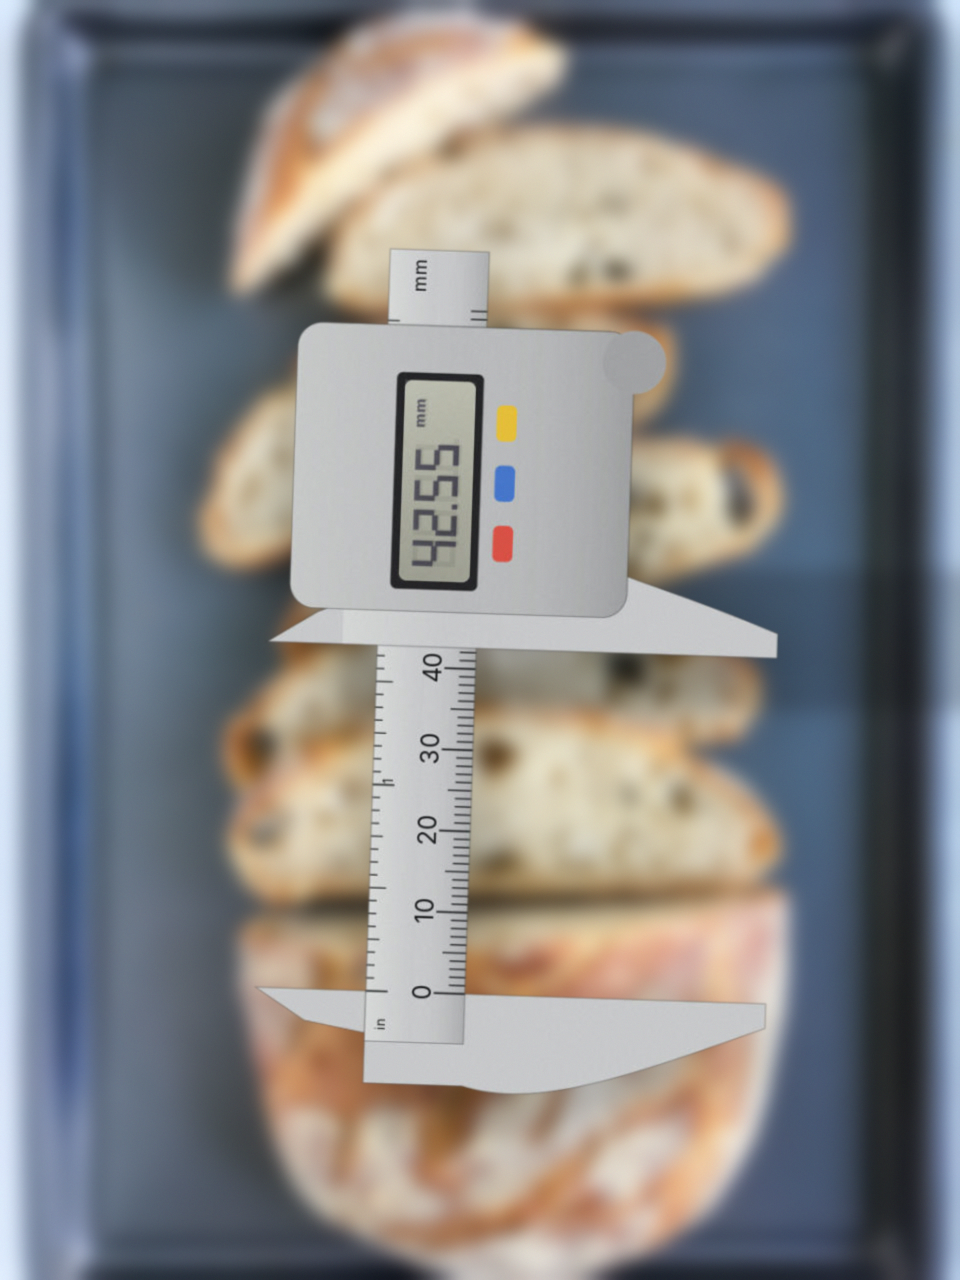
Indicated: 42.55
